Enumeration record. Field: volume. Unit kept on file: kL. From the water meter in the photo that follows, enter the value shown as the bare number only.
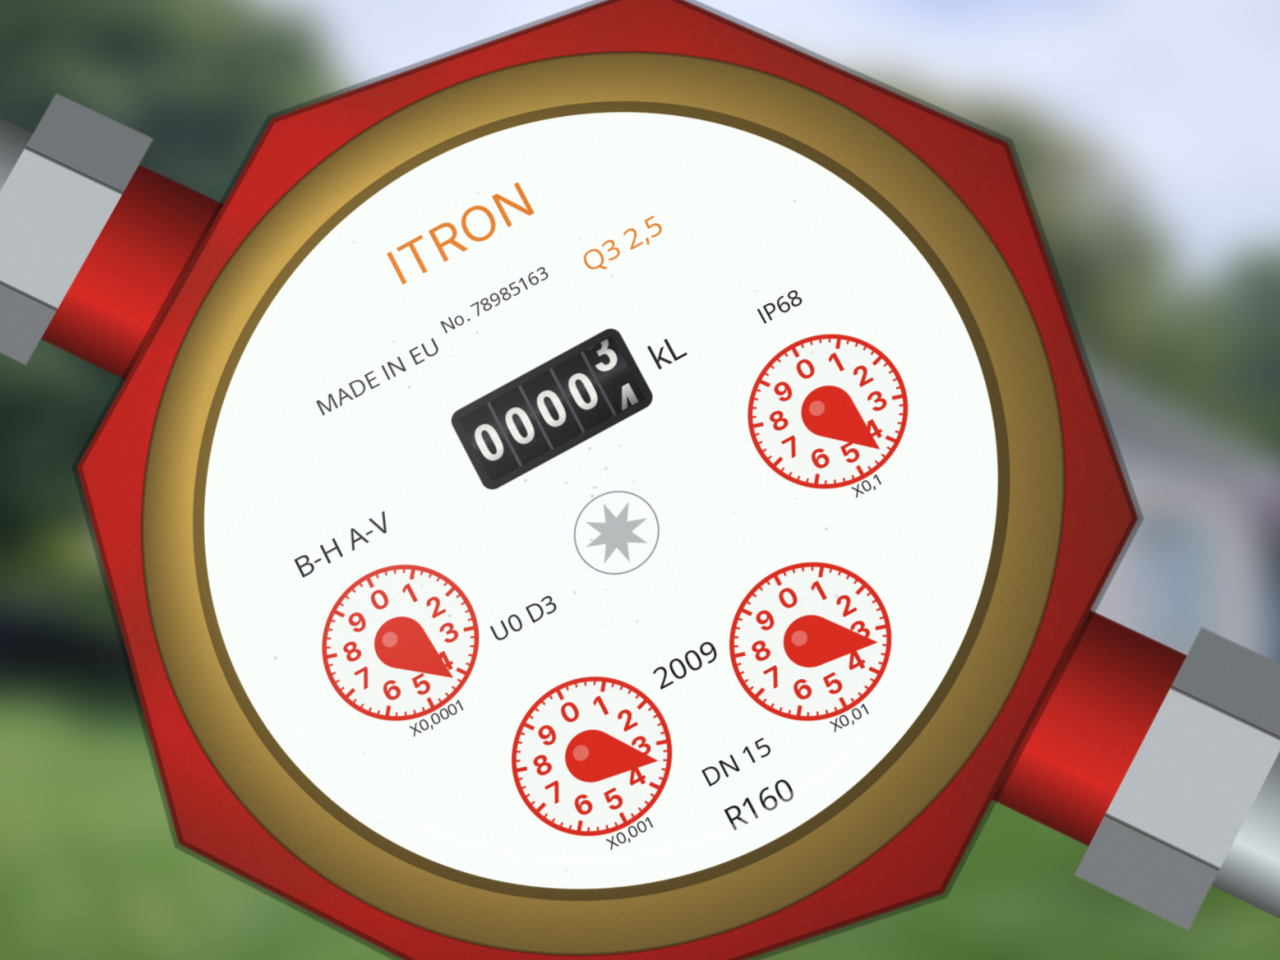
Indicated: 3.4334
